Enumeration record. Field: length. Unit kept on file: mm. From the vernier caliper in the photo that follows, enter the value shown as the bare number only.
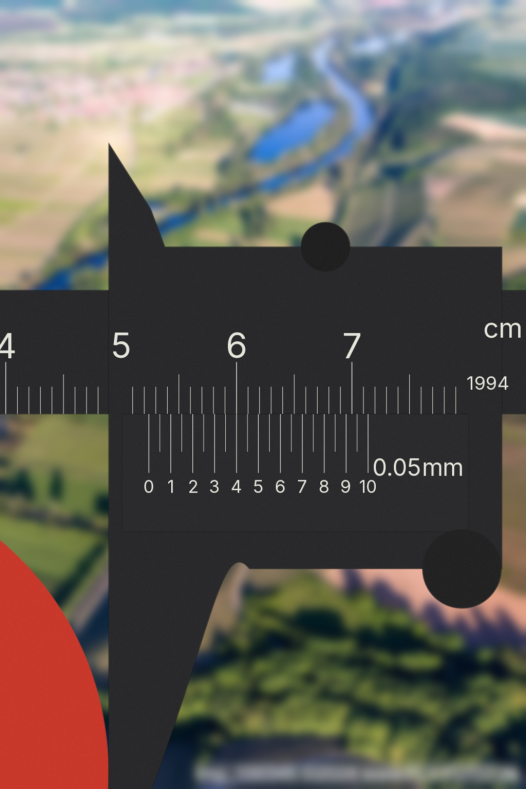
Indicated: 52.4
